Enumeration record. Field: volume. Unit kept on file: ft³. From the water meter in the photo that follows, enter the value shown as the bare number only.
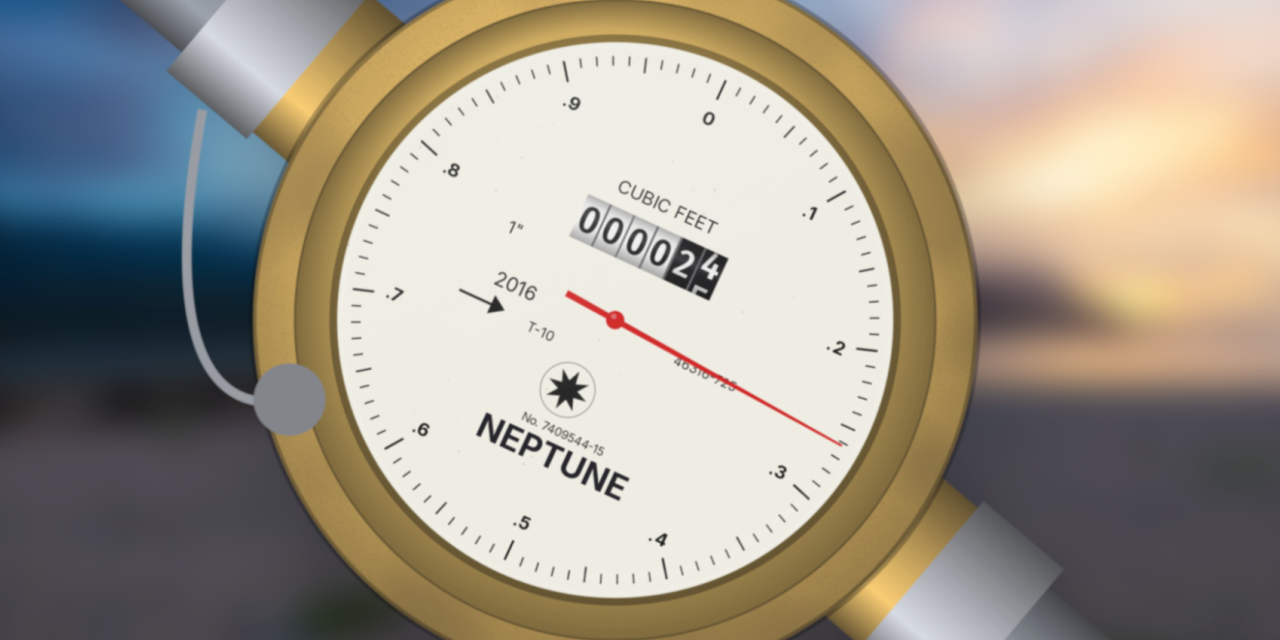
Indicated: 24.26
